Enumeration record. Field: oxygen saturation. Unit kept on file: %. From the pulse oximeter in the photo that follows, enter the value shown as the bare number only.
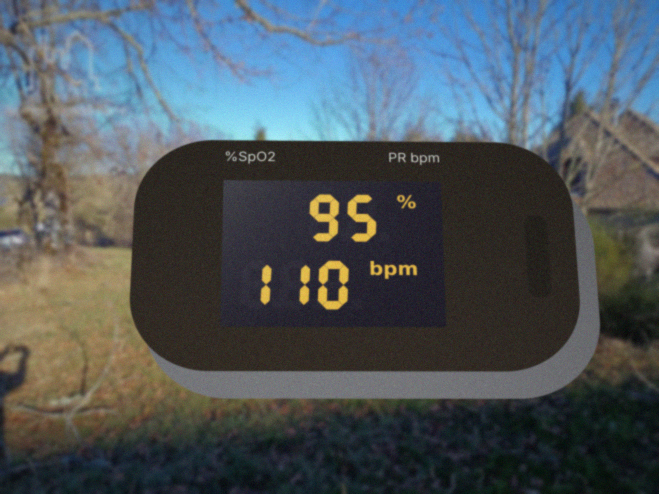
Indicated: 95
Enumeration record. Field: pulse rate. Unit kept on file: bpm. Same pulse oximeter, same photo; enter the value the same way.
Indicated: 110
